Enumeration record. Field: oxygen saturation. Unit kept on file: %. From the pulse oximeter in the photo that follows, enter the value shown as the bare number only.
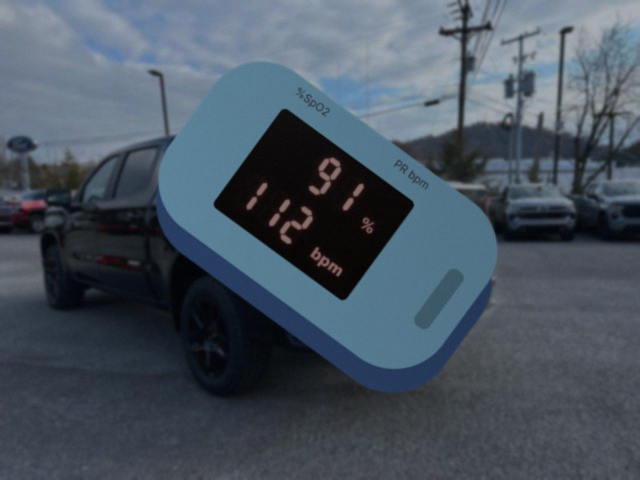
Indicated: 91
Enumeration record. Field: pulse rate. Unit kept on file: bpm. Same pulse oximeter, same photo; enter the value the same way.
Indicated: 112
